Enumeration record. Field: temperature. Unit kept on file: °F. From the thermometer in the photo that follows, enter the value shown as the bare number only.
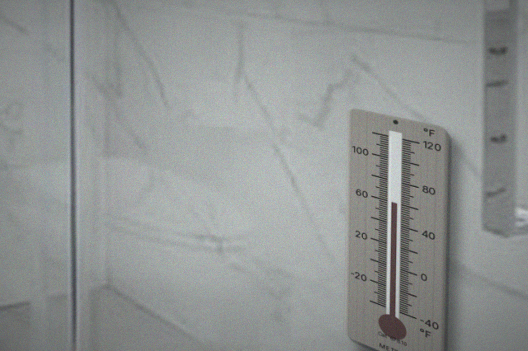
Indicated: 60
